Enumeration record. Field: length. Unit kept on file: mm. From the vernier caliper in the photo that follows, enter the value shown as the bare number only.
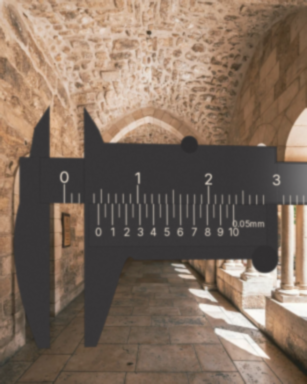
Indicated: 4.6
